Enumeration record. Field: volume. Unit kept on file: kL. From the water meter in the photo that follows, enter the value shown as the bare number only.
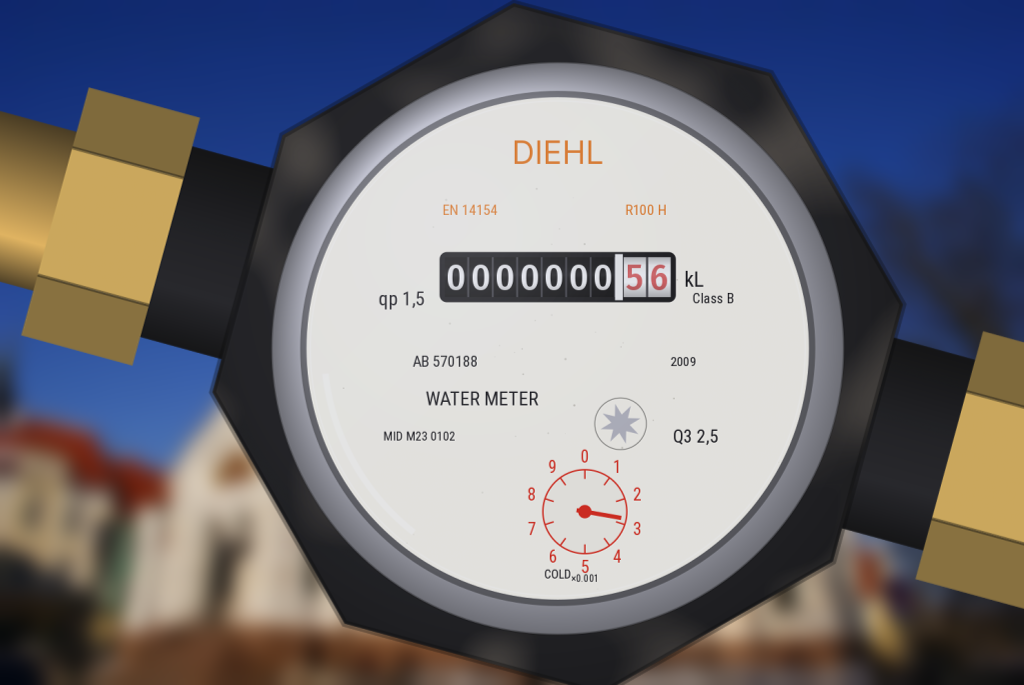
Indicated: 0.562
